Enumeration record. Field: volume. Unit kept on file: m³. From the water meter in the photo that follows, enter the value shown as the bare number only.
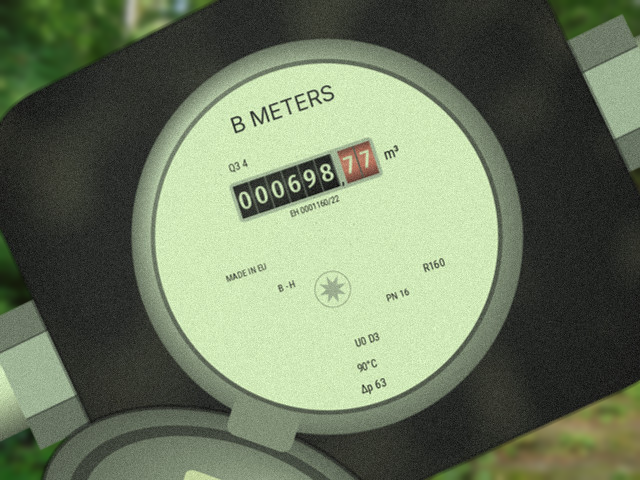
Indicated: 698.77
